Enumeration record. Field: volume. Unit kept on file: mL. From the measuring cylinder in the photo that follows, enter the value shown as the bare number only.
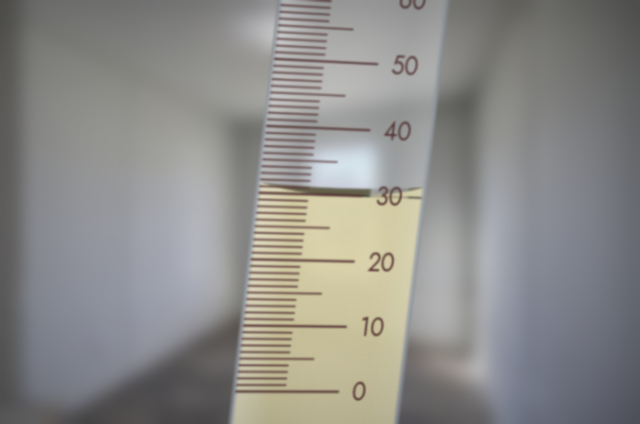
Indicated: 30
